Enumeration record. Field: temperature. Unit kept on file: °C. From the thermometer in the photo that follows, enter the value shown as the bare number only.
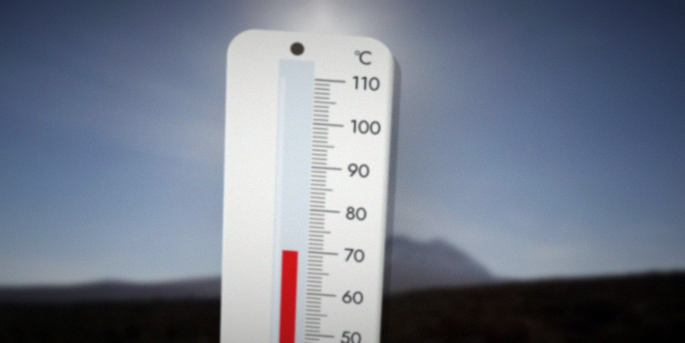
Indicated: 70
